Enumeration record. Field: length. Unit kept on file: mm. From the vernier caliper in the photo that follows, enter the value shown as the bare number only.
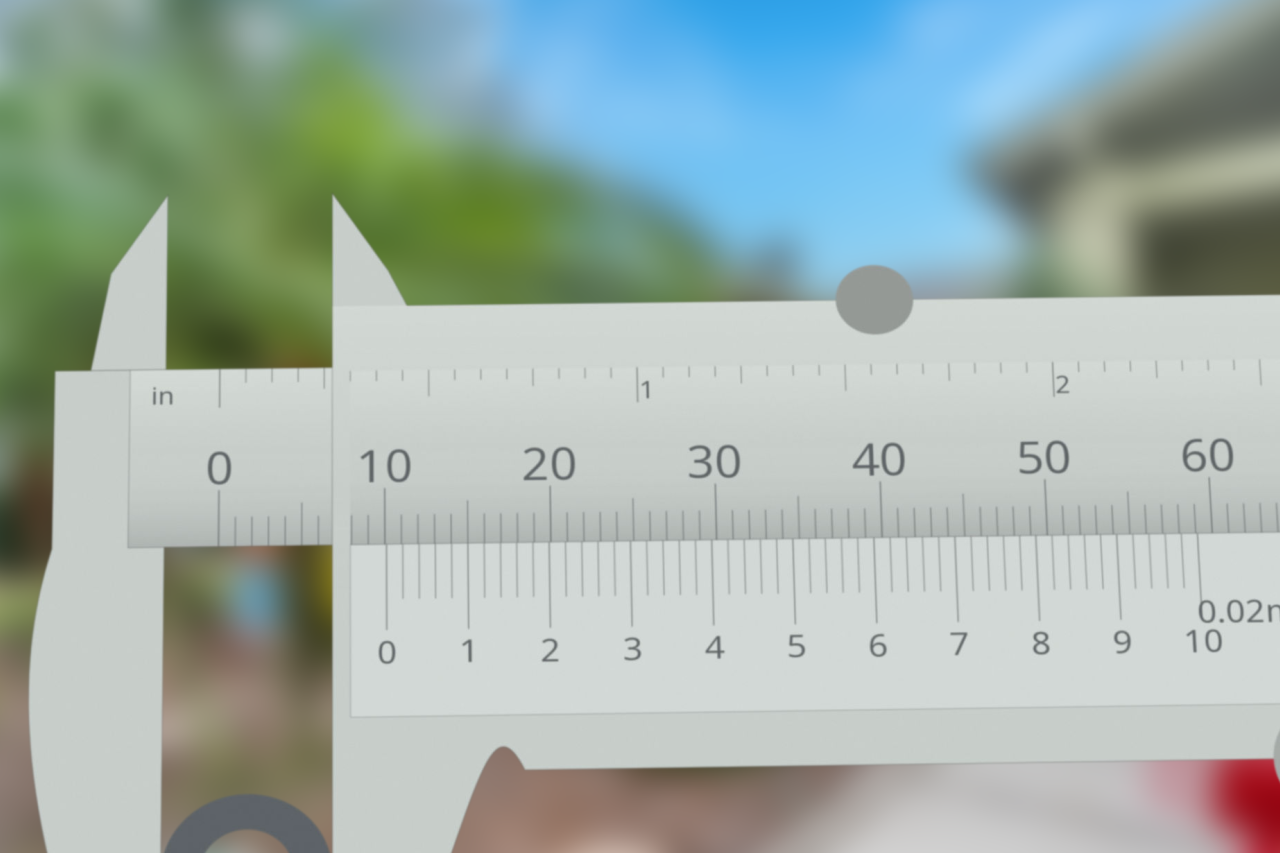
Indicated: 10.1
